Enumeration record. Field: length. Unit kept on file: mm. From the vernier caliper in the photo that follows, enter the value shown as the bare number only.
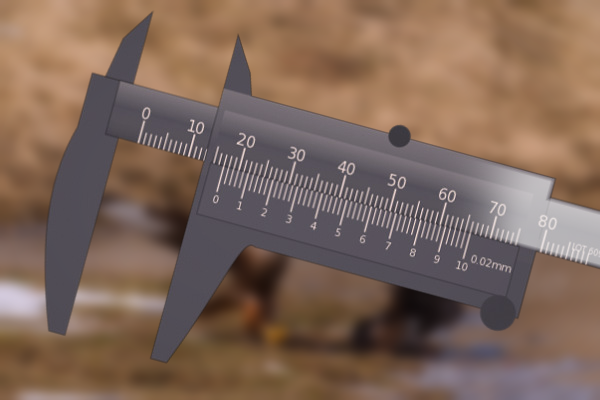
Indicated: 17.0
